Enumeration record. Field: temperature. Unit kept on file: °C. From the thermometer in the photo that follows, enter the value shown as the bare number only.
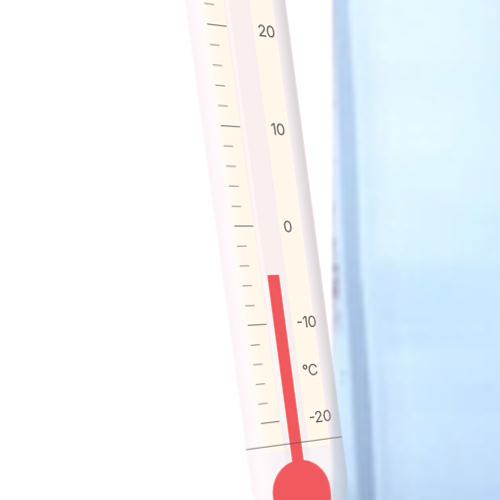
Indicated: -5
